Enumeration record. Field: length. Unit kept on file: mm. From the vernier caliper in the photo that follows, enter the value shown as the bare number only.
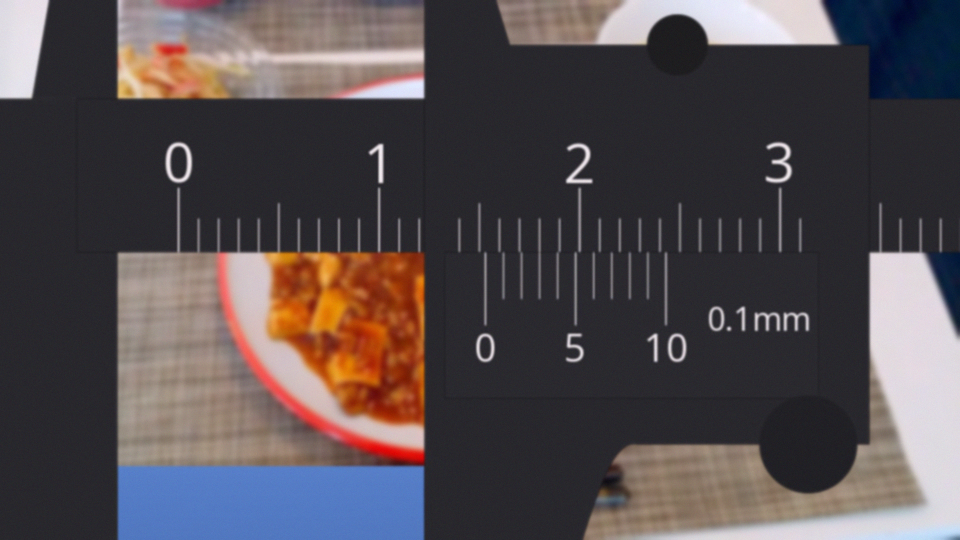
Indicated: 15.3
